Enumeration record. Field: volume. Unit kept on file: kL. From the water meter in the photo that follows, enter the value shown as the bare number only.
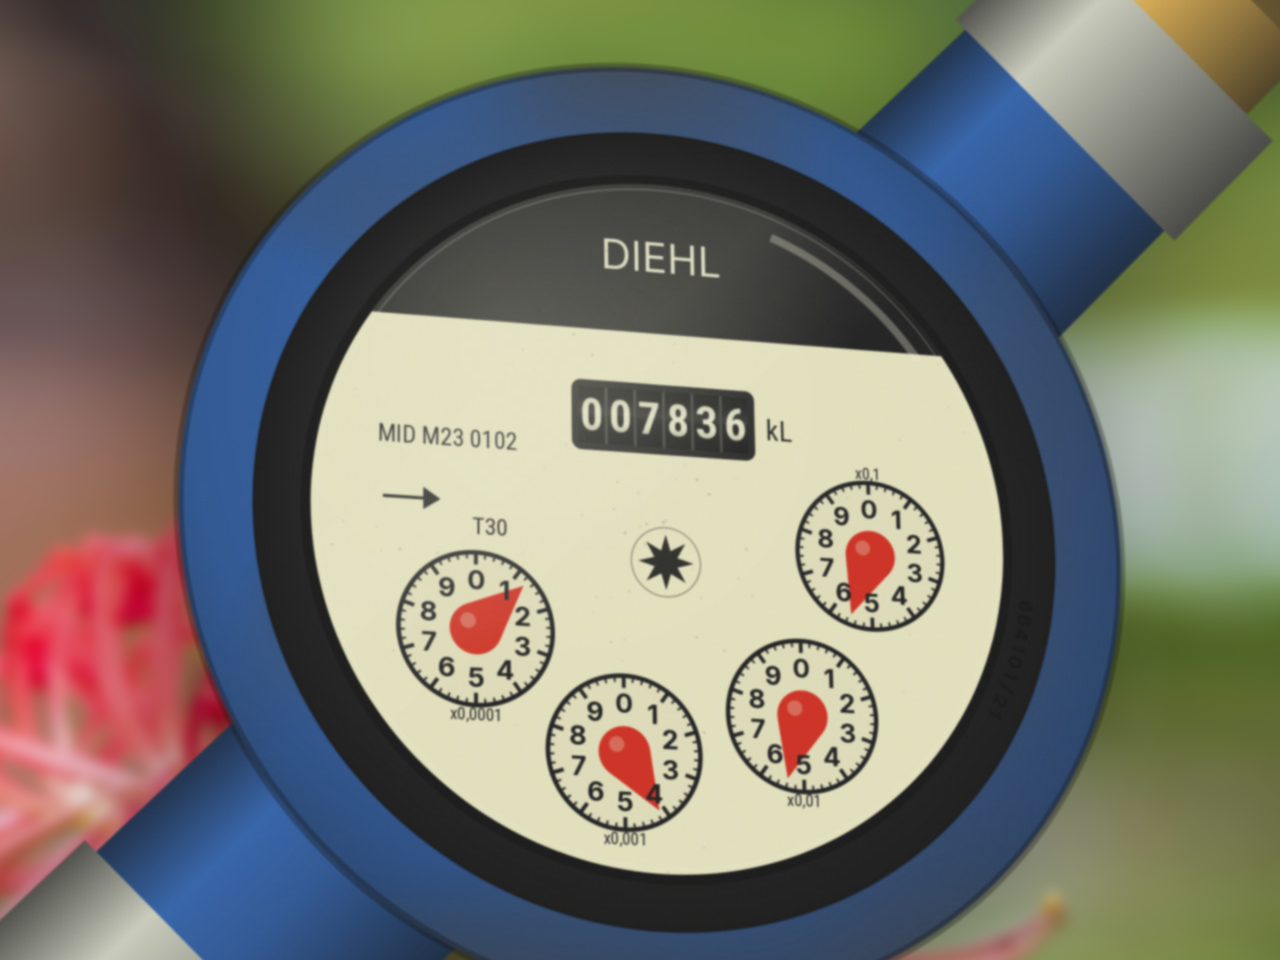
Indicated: 7836.5541
